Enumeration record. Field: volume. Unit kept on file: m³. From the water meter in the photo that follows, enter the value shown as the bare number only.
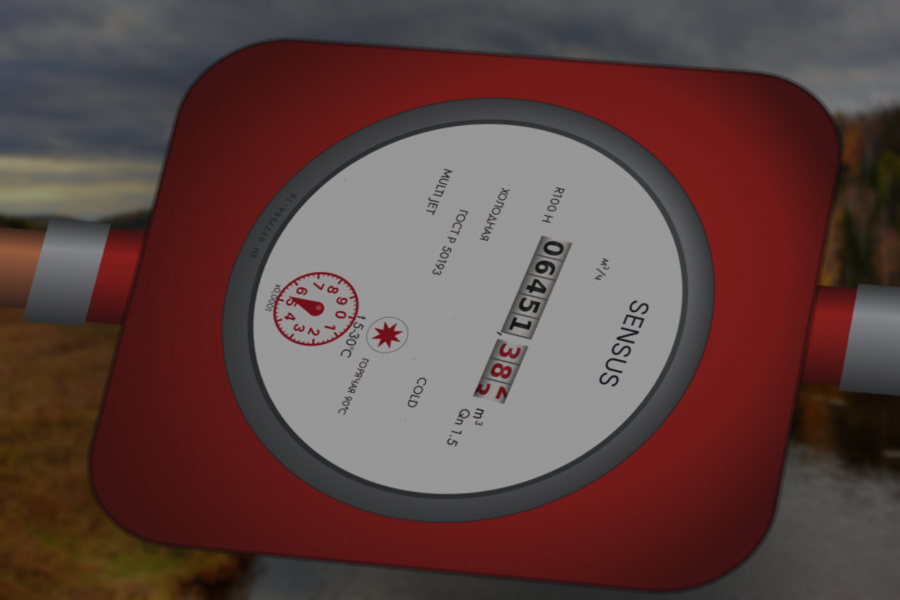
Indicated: 6451.3825
